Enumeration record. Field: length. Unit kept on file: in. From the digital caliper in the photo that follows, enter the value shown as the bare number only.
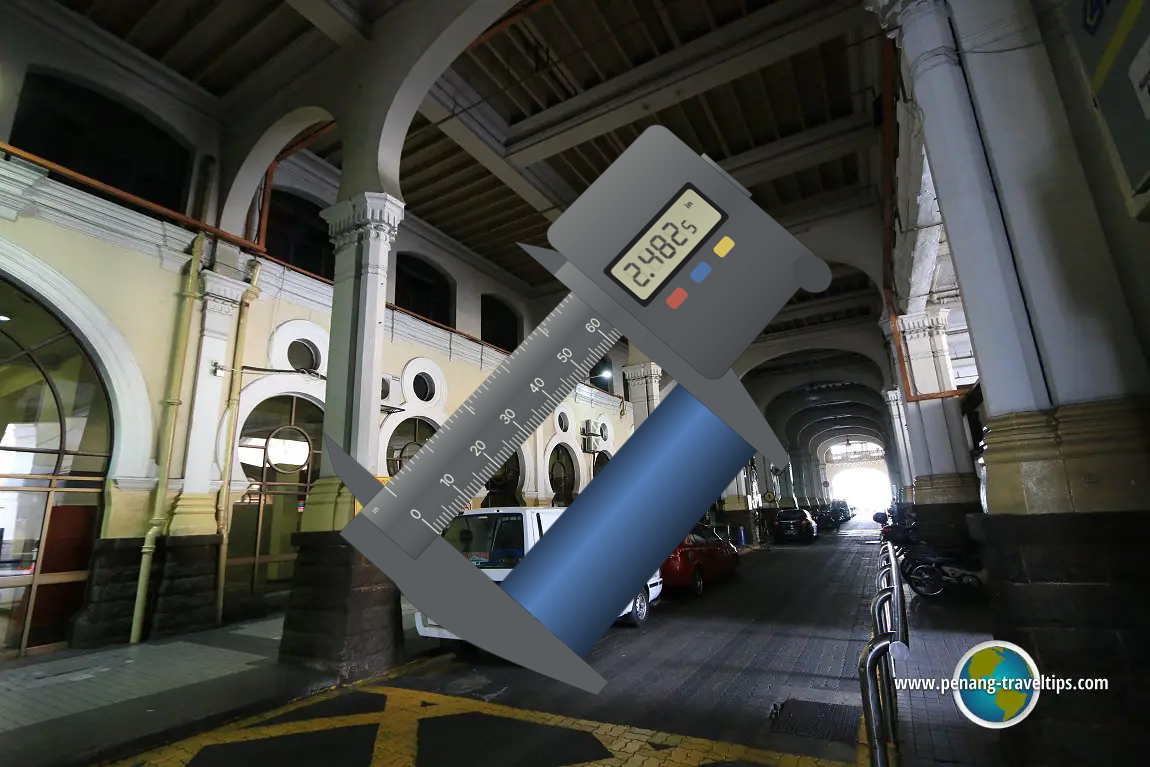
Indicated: 2.4825
